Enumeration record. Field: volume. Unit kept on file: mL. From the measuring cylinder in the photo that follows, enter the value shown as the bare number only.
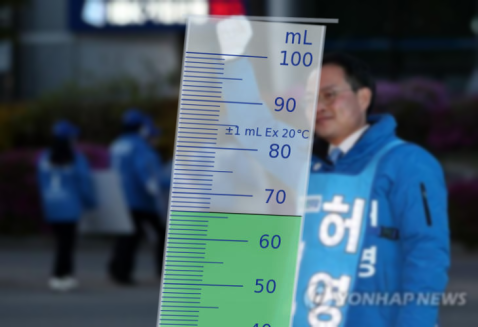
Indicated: 66
